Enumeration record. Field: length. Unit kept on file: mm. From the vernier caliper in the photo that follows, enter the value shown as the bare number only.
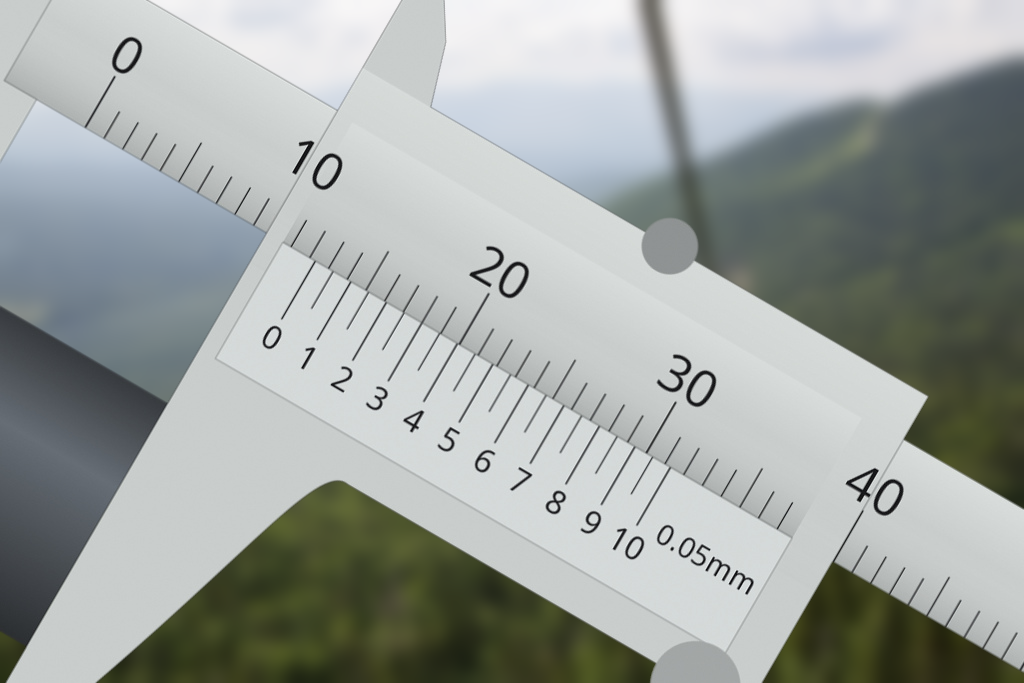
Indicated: 12.3
